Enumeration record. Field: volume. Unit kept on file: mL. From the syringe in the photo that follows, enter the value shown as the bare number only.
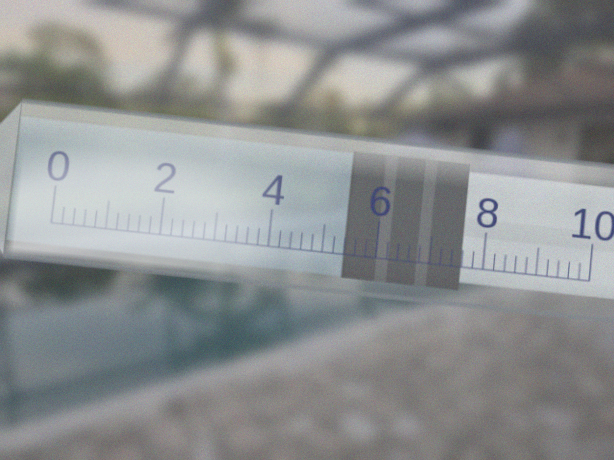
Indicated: 5.4
